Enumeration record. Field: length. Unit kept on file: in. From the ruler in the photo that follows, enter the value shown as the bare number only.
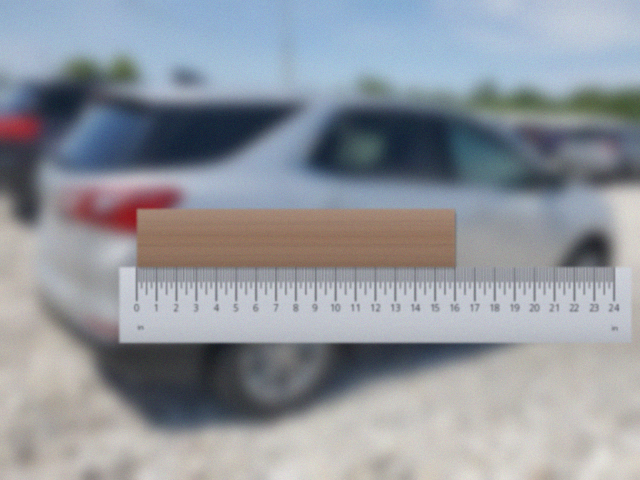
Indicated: 16
